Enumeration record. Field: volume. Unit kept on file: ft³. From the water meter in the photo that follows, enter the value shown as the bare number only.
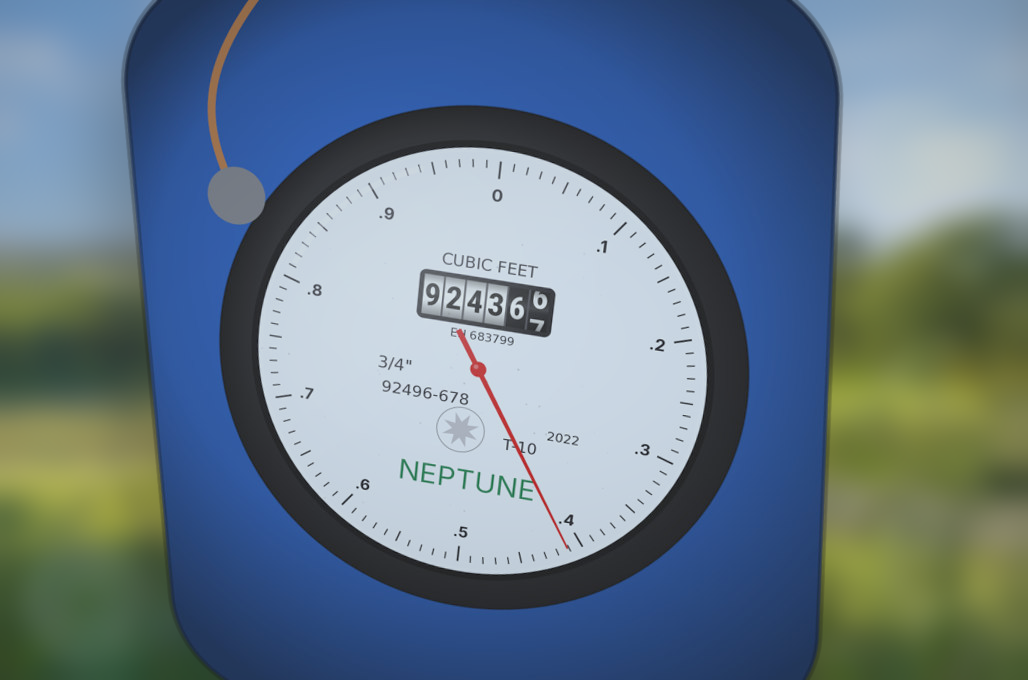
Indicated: 924366.41
